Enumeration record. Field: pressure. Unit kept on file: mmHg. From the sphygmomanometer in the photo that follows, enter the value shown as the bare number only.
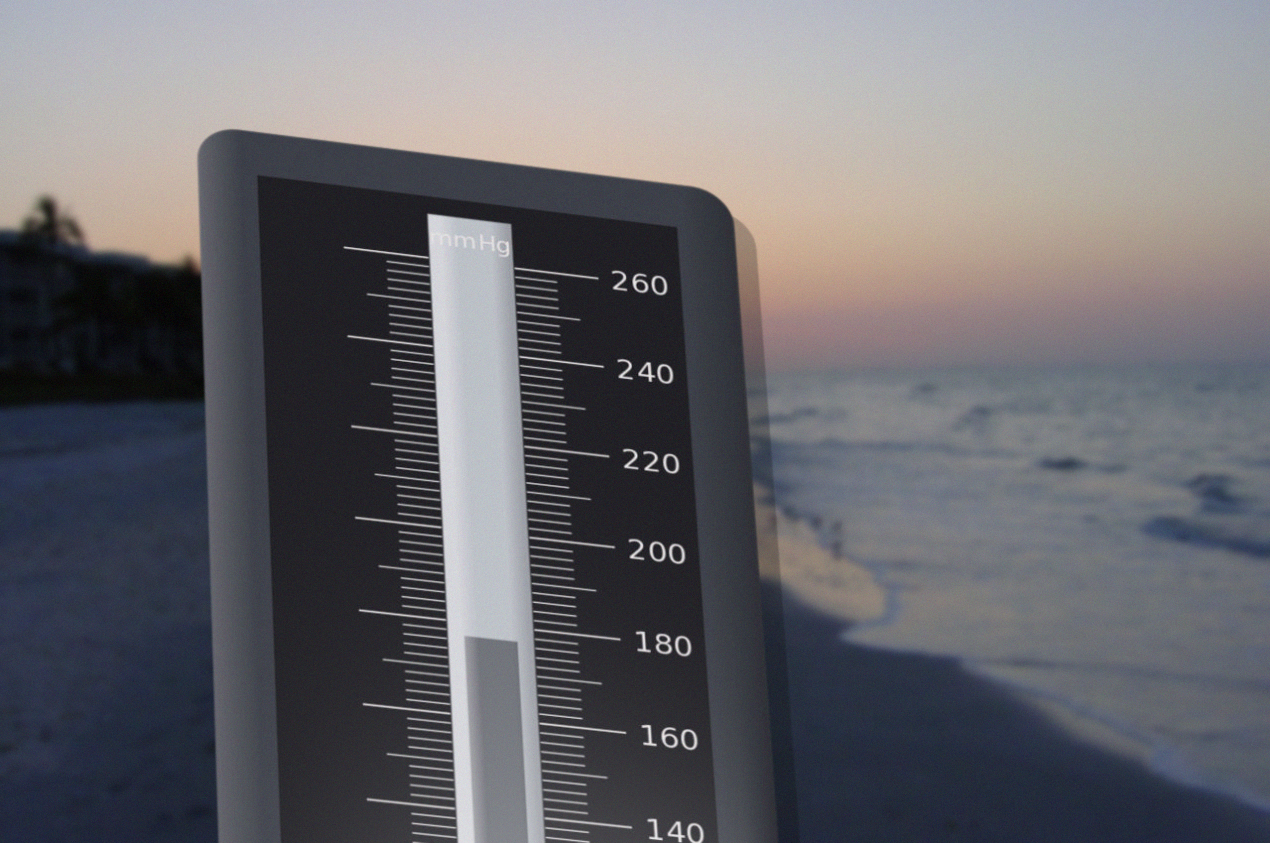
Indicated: 177
